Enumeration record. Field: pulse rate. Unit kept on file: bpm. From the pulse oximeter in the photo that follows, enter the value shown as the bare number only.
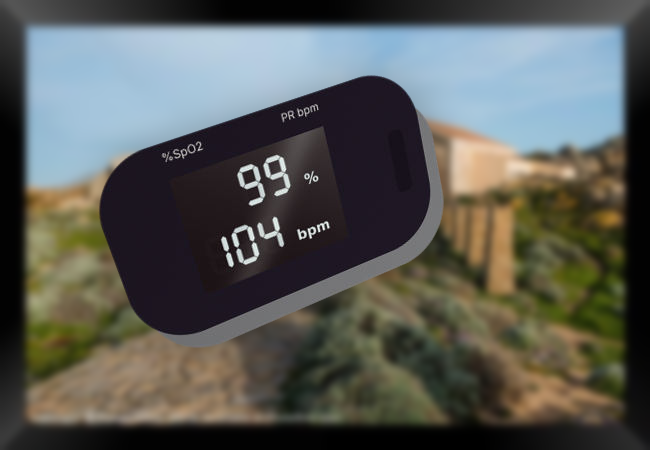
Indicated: 104
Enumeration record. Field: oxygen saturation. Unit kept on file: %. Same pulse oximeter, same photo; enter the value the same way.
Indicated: 99
